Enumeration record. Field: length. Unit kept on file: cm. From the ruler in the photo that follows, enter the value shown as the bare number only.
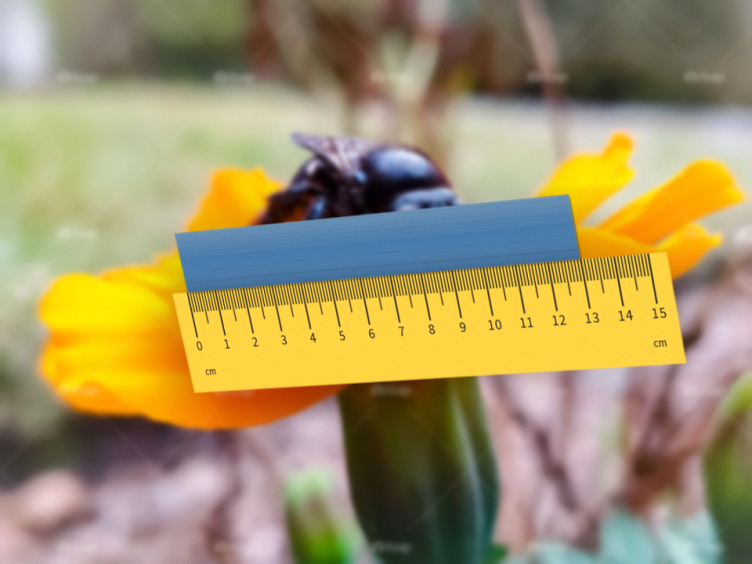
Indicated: 13
